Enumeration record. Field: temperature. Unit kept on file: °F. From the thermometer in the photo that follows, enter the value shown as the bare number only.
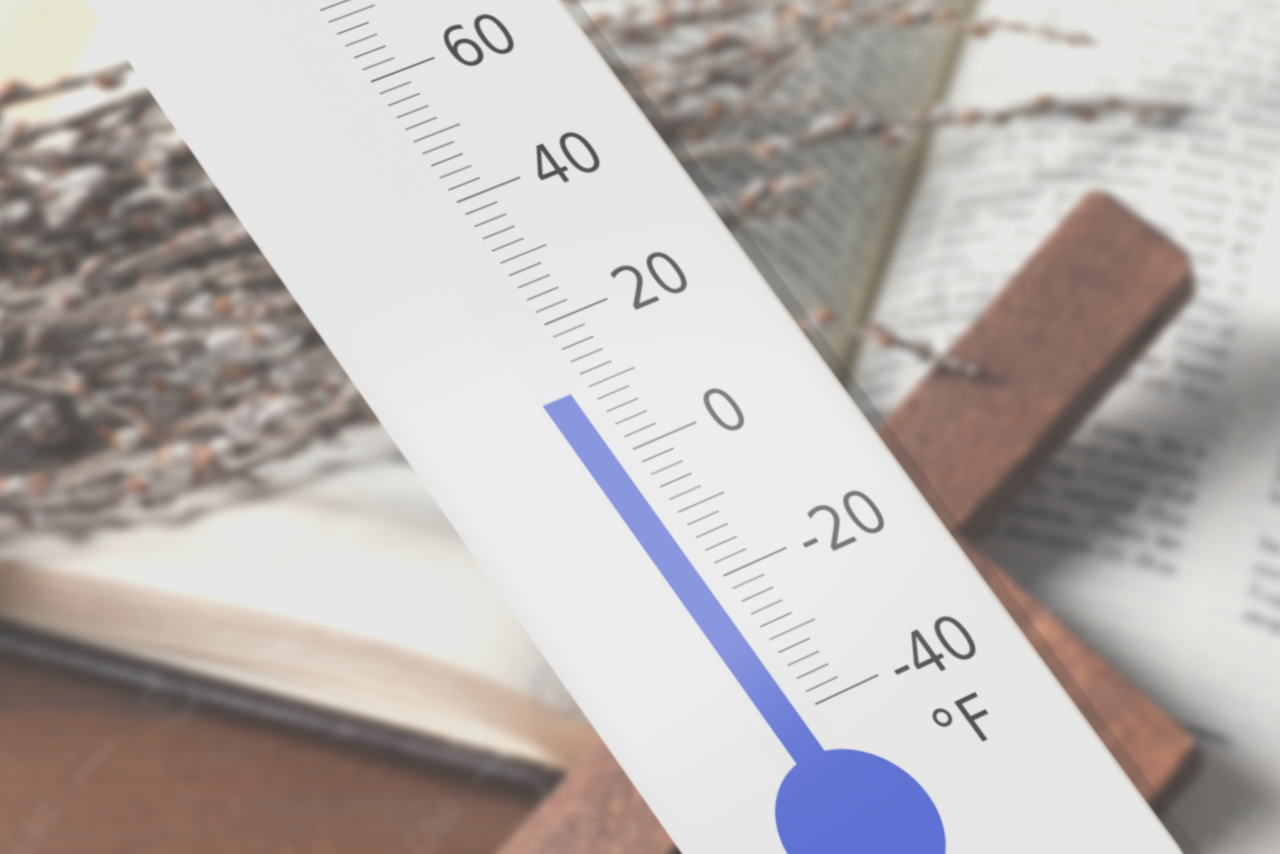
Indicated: 10
